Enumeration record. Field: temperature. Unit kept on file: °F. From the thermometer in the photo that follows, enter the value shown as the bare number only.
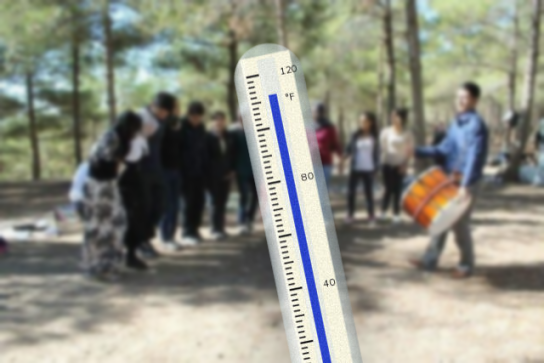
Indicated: 112
